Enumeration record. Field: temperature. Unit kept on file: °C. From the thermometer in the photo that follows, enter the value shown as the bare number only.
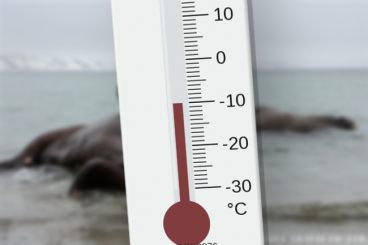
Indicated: -10
